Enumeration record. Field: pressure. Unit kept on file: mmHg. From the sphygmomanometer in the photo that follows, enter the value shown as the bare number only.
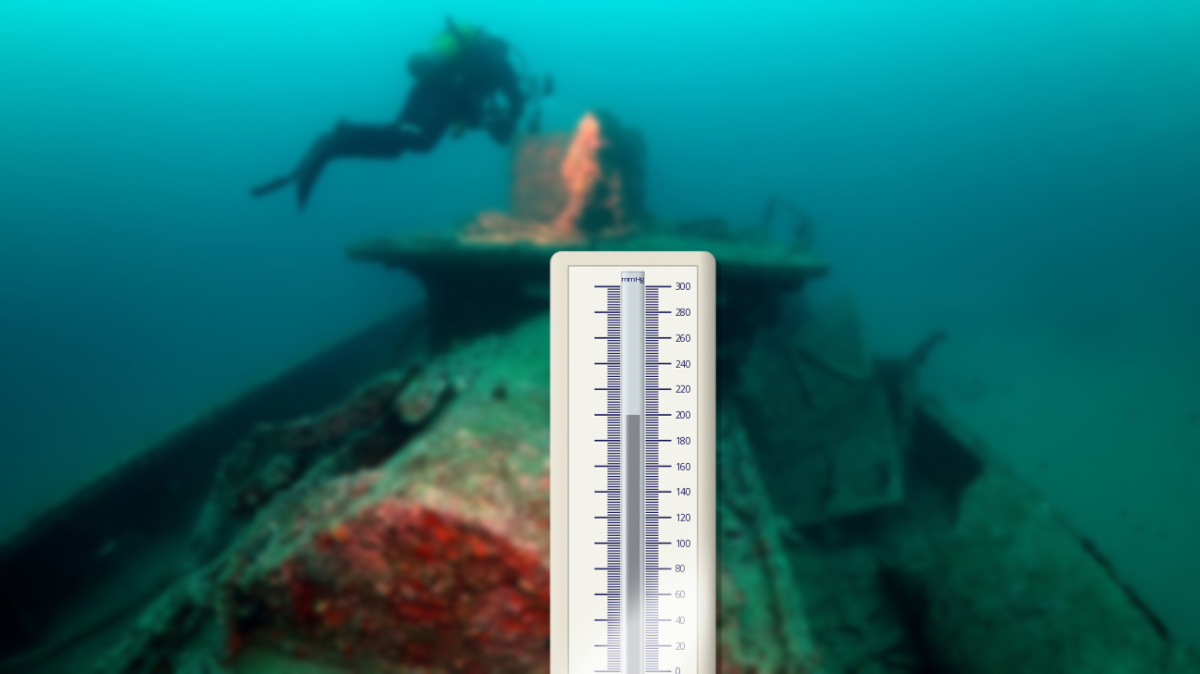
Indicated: 200
